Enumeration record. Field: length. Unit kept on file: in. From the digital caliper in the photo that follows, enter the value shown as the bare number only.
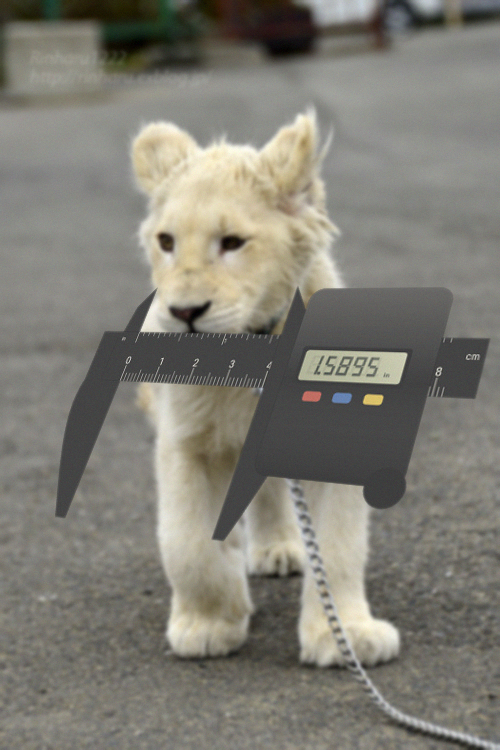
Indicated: 1.5895
